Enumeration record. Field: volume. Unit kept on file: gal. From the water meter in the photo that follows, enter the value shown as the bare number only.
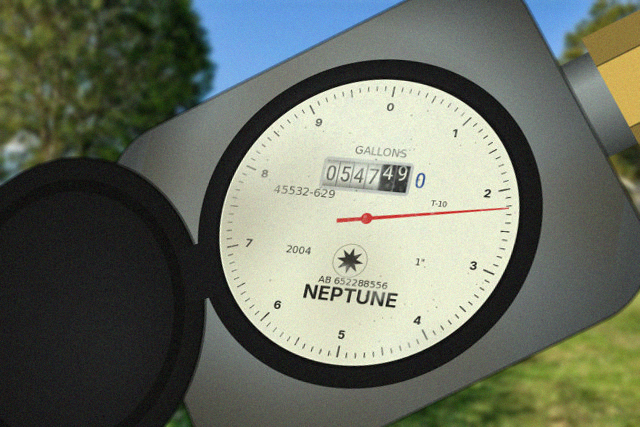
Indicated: 547492.2
